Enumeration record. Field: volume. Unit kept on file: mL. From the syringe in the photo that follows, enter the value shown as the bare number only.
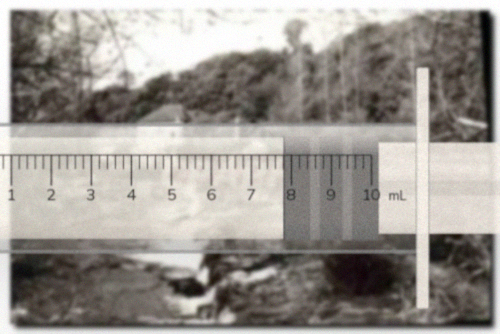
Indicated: 7.8
